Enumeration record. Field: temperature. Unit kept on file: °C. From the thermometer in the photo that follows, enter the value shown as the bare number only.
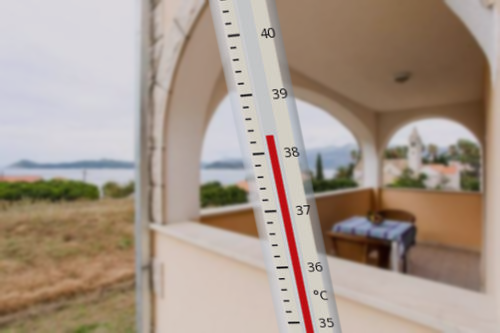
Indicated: 38.3
